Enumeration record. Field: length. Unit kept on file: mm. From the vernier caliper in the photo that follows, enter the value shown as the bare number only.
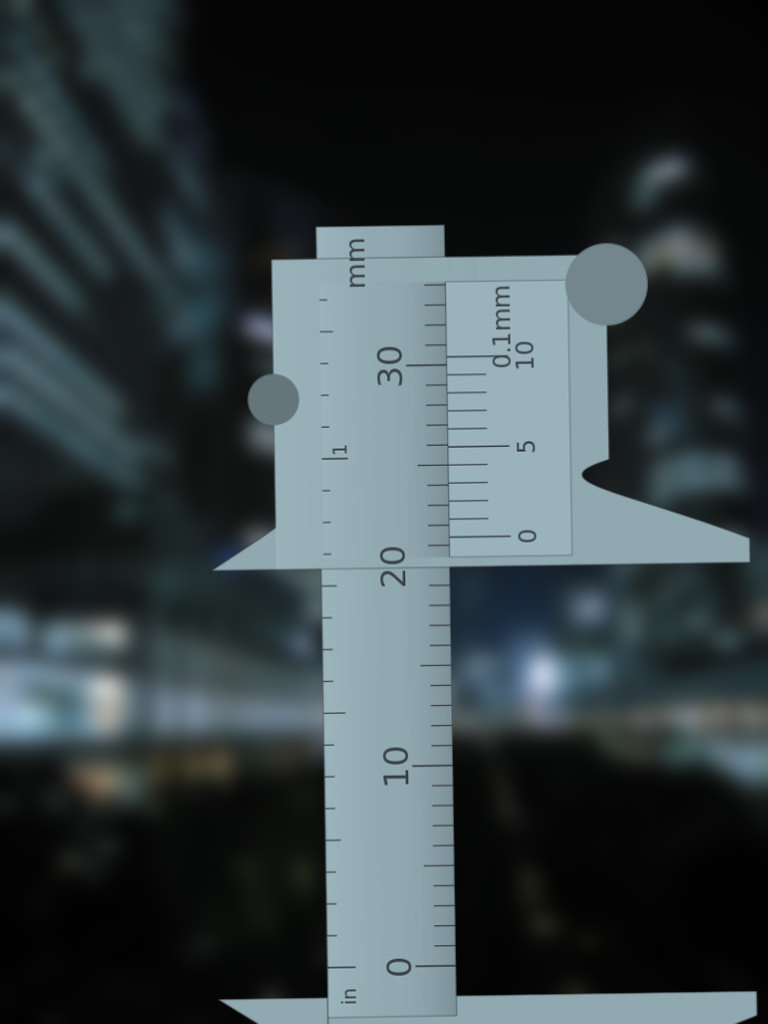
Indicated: 21.4
